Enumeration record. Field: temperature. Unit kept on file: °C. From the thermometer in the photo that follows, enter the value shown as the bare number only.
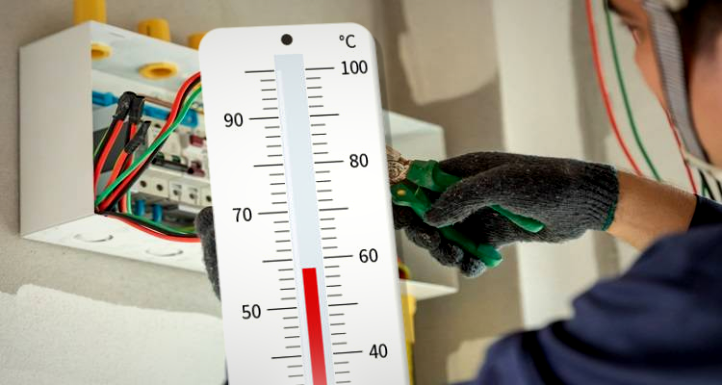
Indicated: 58
